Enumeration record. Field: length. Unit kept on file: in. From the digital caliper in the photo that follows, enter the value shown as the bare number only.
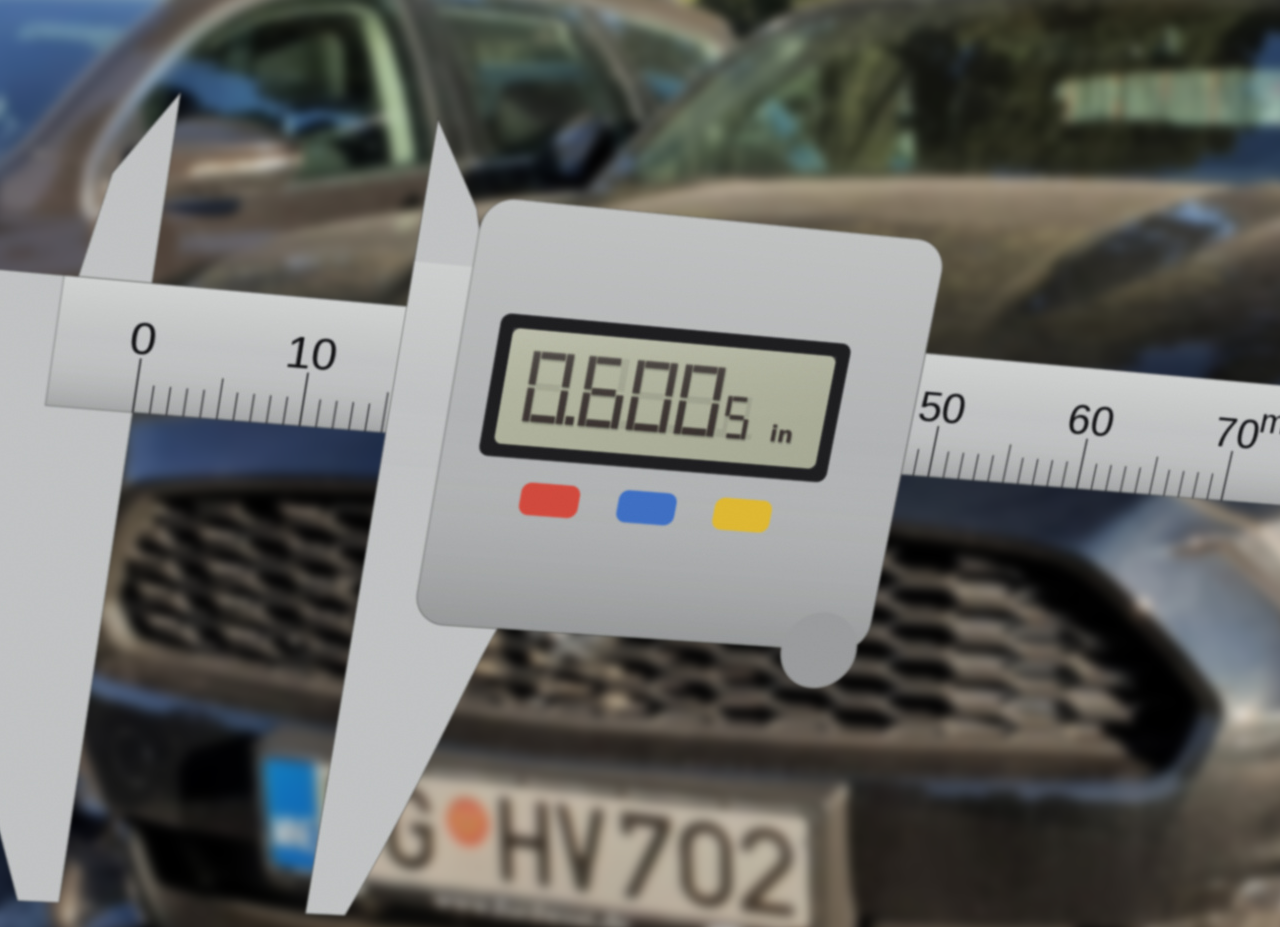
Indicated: 0.6005
